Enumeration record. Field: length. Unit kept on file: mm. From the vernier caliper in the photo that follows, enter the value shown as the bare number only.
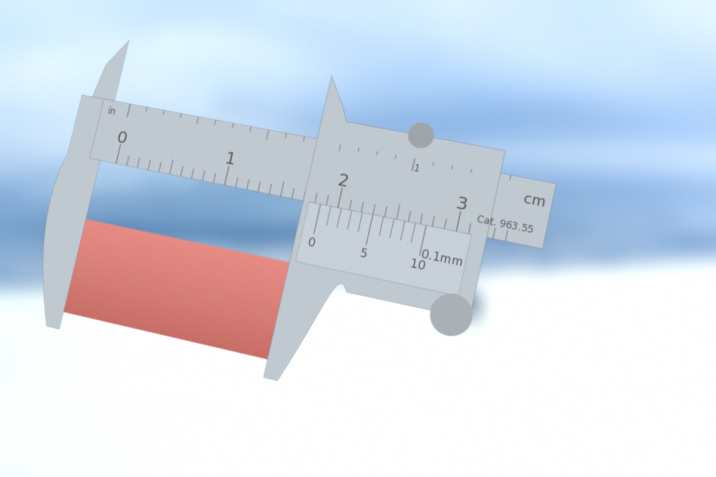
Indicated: 18.5
